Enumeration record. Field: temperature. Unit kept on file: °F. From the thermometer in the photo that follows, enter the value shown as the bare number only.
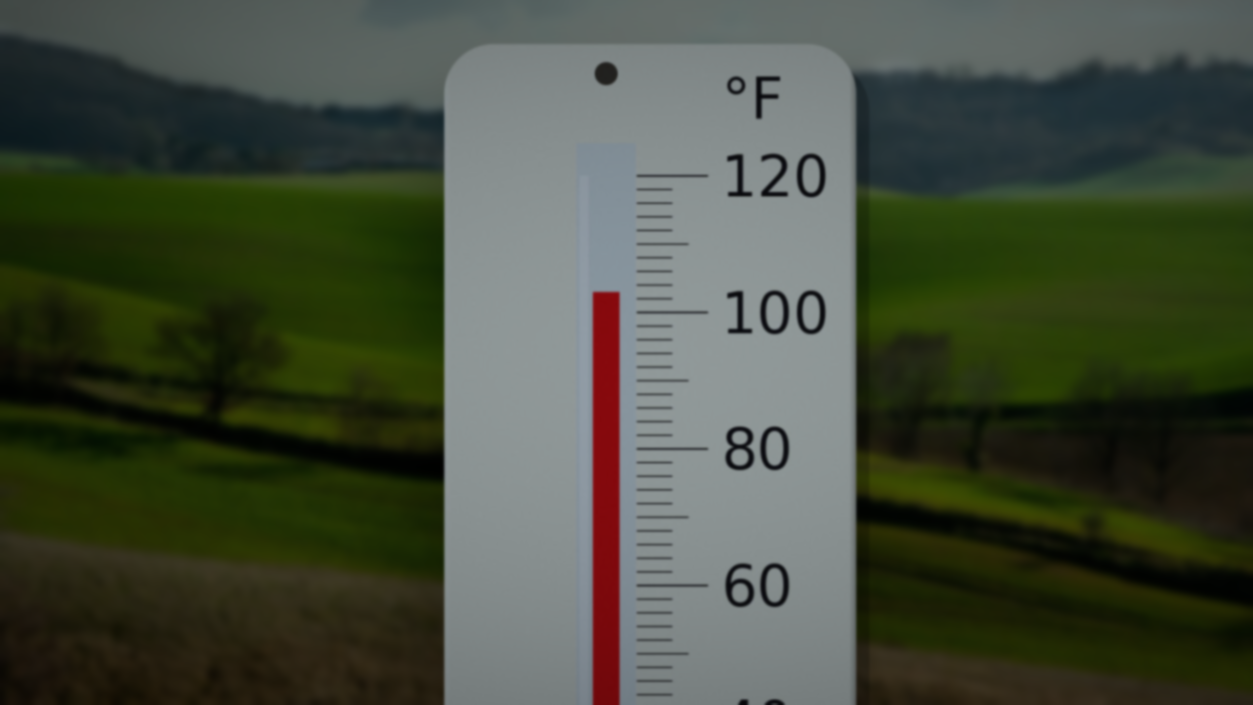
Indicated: 103
